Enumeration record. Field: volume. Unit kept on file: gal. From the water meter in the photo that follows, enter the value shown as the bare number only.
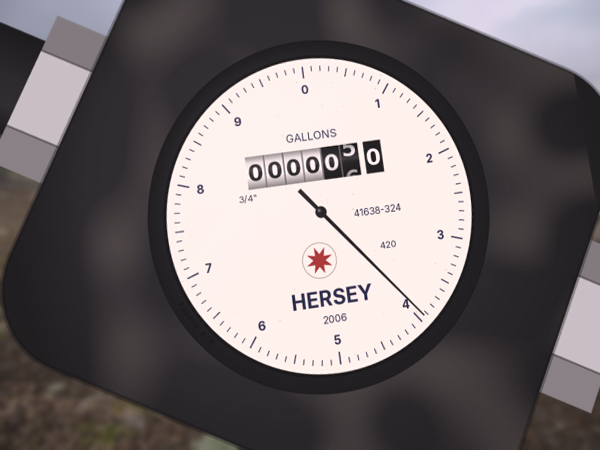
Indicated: 53.9
